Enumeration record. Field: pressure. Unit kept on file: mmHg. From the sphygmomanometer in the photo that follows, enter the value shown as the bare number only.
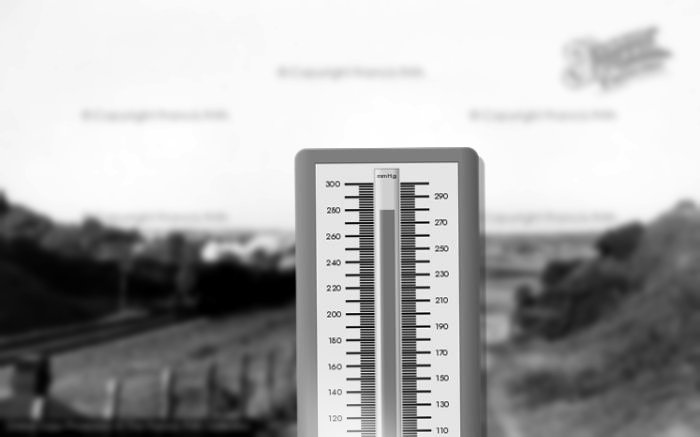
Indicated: 280
